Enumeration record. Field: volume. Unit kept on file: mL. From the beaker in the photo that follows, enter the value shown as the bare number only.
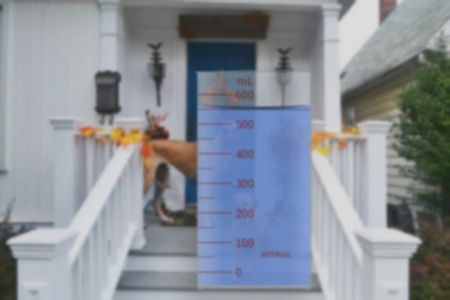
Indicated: 550
